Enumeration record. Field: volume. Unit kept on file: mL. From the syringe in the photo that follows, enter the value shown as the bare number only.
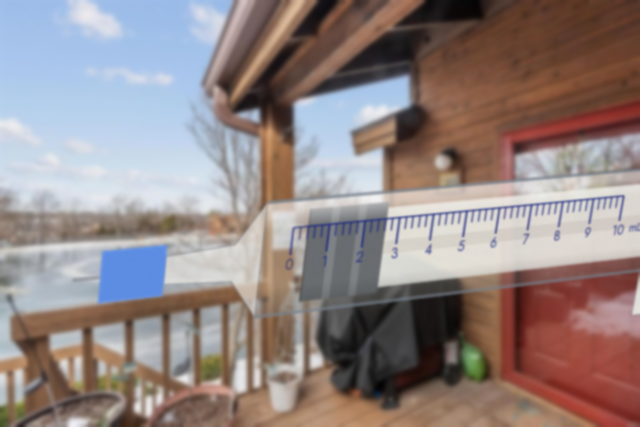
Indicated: 0.4
